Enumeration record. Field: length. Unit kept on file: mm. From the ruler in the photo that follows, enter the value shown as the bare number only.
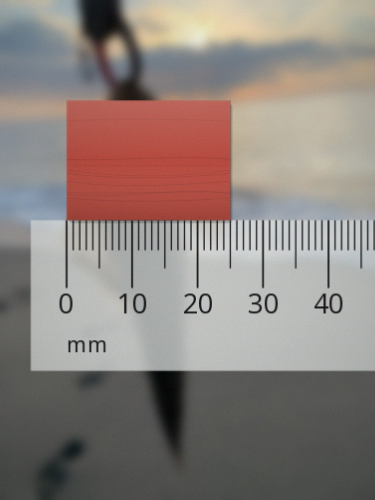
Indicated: 25
